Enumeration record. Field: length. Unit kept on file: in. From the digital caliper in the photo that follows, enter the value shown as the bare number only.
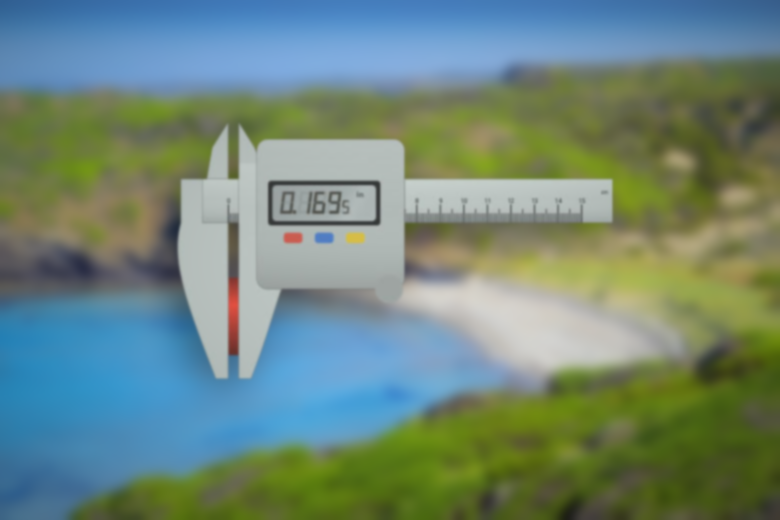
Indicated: 0.1695
